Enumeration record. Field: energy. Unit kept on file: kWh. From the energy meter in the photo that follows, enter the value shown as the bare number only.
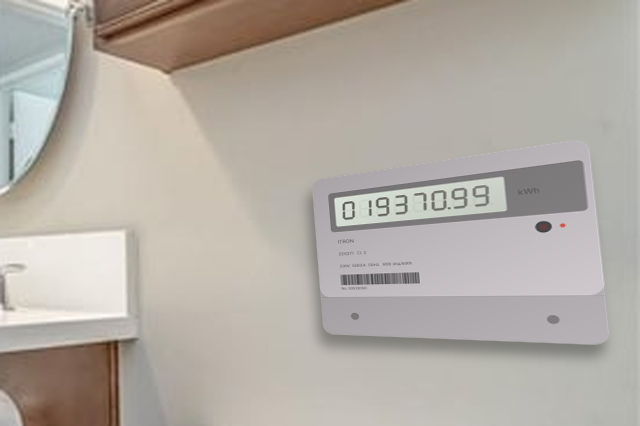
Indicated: 19370.99
